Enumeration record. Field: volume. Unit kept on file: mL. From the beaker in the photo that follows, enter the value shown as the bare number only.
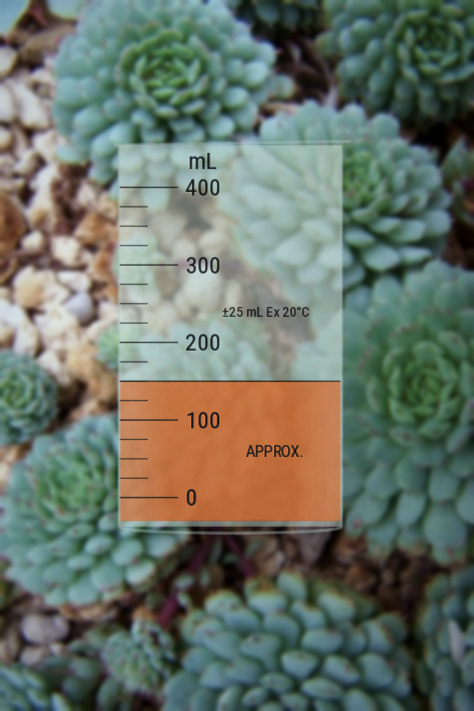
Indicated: 150
